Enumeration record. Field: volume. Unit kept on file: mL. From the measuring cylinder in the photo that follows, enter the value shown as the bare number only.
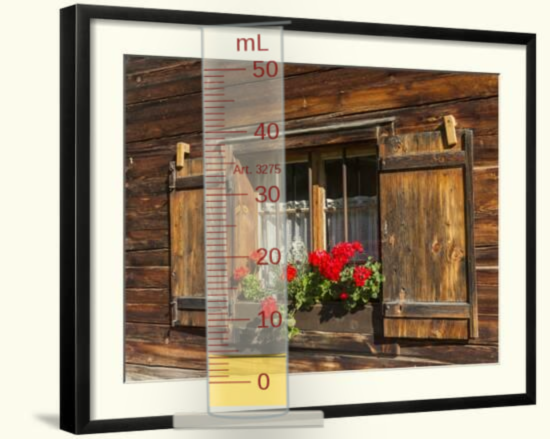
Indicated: 4
